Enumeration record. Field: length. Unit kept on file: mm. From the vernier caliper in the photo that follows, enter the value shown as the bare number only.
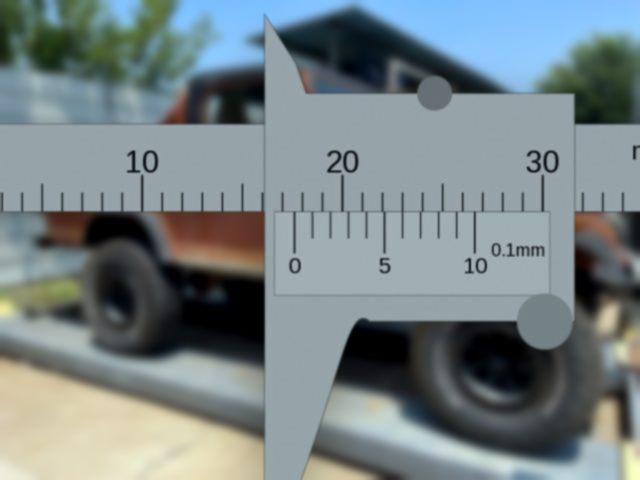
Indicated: 17.6
